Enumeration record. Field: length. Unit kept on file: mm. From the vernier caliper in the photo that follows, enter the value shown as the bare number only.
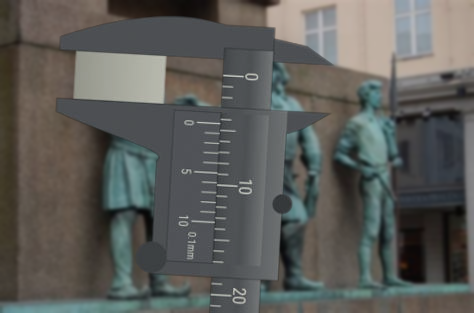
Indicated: 4.4
